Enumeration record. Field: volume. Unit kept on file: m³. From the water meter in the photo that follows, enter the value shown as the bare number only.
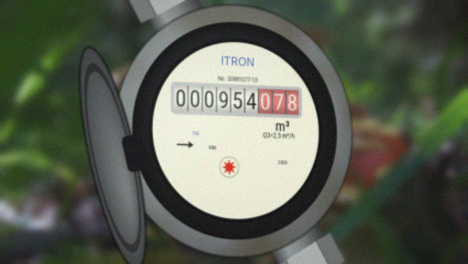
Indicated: 954.078
